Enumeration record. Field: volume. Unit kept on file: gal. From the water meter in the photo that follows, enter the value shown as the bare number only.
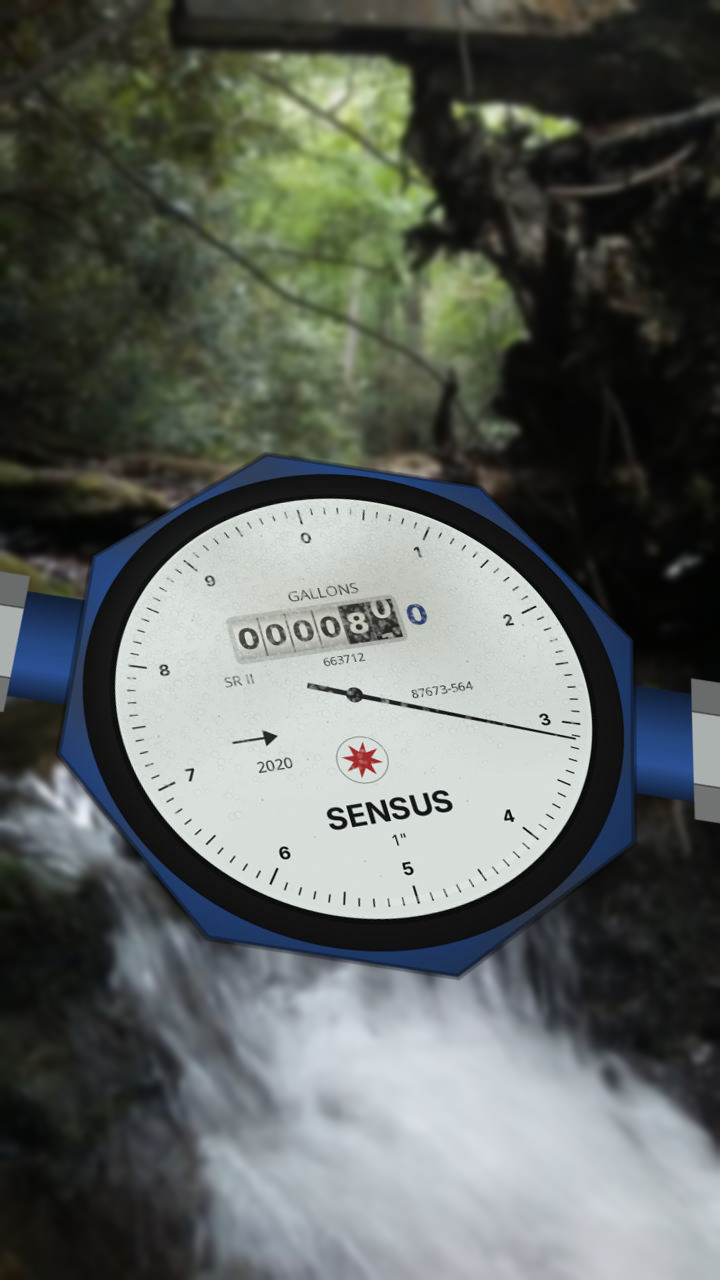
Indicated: 803.1
